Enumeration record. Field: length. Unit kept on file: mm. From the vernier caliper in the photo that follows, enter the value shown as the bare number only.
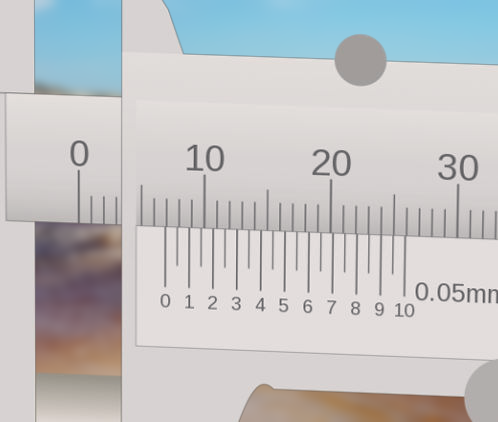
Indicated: 6.9
